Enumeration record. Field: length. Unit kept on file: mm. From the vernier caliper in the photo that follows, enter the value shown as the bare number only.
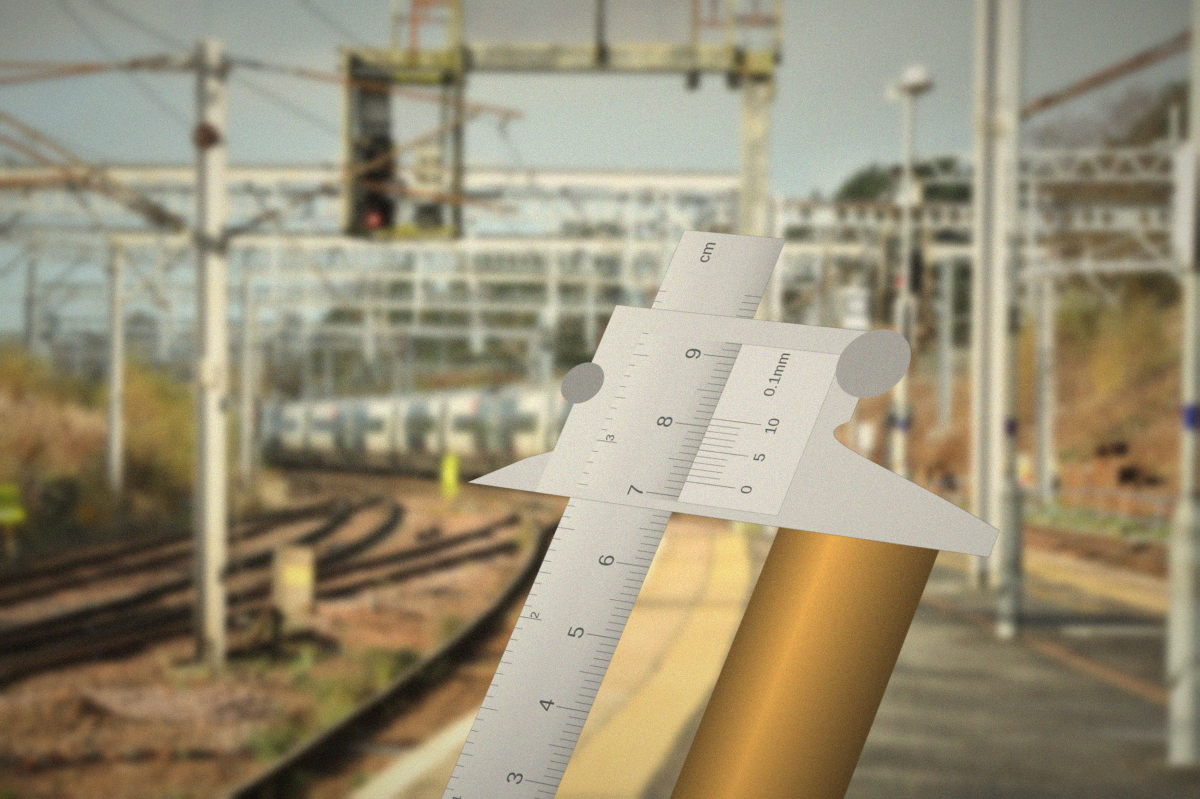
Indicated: 72.2
